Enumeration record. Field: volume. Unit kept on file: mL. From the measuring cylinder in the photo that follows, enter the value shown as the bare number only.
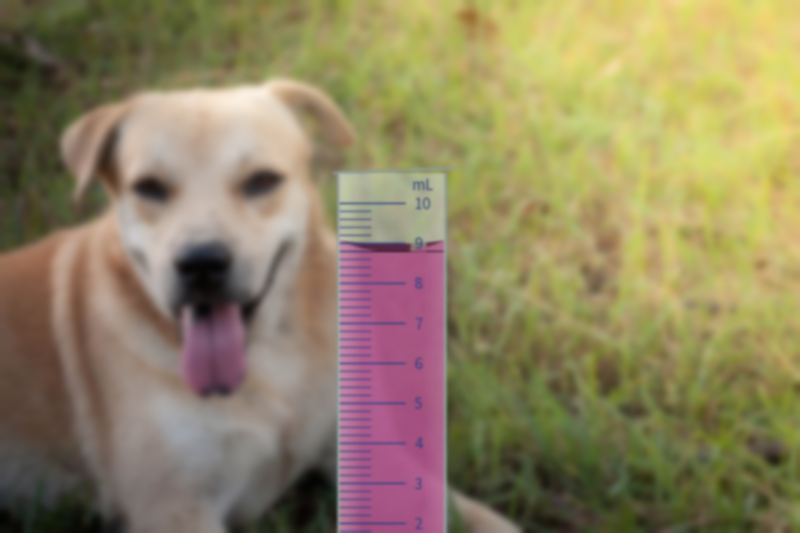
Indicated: 8.8
